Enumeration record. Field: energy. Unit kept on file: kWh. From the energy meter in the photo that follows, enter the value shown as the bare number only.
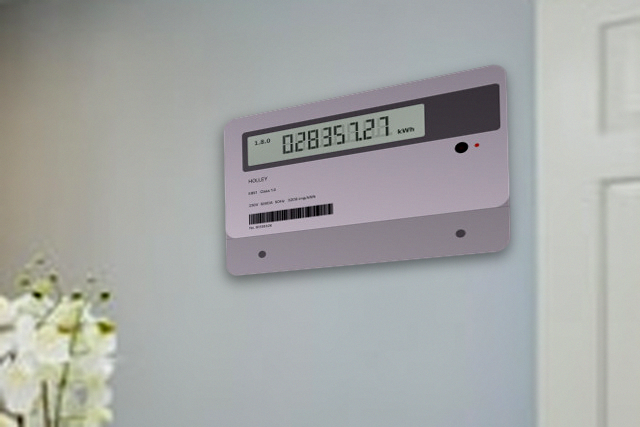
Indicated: 28357.27
